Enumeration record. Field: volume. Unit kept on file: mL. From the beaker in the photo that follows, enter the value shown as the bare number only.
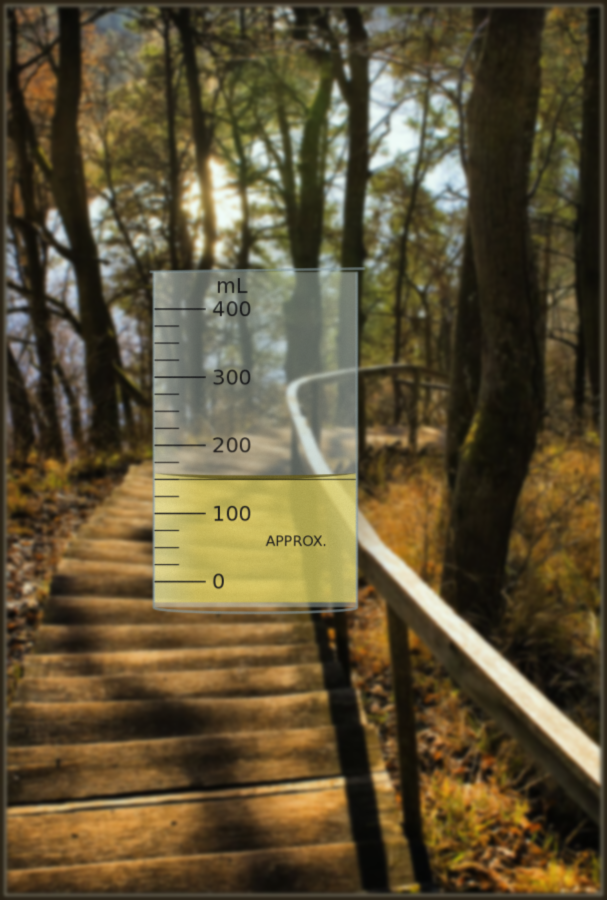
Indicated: 150
